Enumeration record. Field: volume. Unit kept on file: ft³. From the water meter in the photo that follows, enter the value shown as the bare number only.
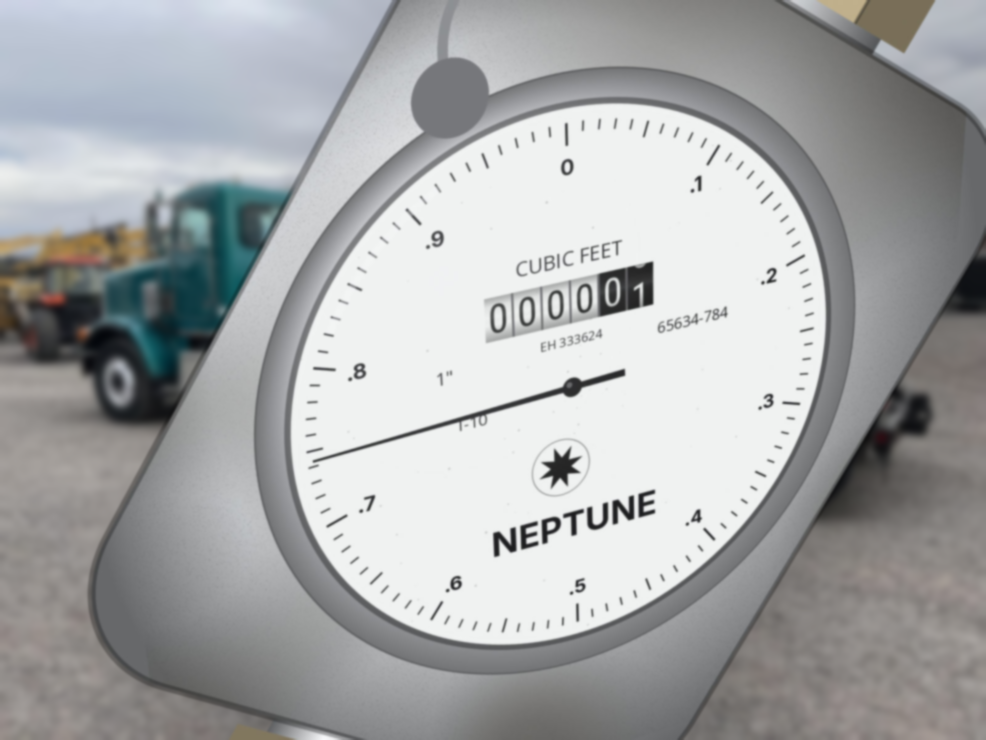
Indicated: 0.74
